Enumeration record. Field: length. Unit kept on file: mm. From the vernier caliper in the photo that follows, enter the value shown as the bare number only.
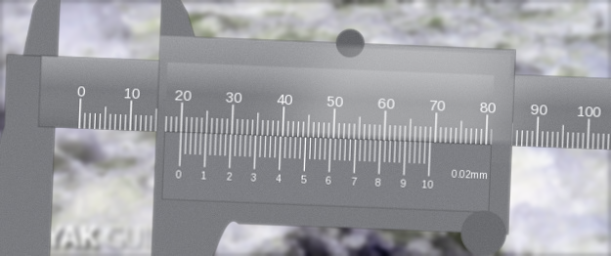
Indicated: 20.0
